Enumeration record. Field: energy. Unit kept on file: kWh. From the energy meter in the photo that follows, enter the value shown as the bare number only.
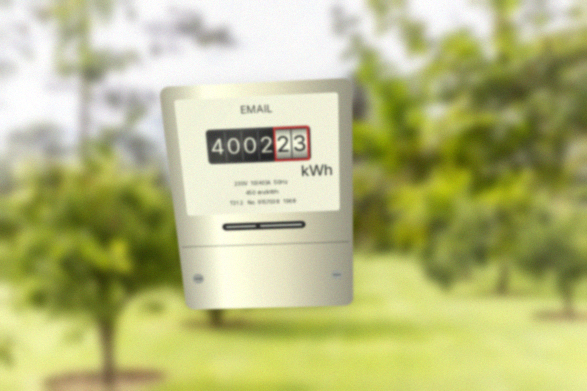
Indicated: 4002.23
